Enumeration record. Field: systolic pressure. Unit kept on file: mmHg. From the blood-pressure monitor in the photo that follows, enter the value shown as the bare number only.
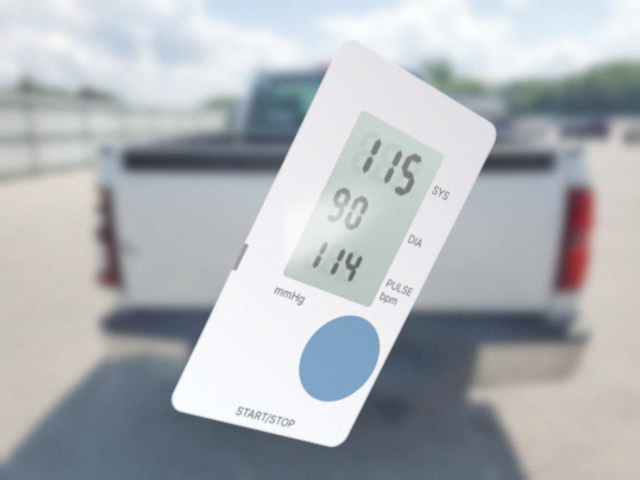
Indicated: 115
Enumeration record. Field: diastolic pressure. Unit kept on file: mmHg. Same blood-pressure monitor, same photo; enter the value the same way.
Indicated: 90
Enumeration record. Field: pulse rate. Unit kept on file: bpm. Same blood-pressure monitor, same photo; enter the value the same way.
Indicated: 114
